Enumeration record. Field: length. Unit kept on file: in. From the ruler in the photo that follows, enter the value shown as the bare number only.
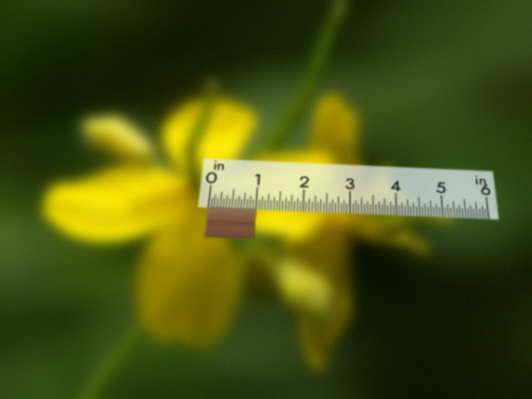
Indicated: 1
